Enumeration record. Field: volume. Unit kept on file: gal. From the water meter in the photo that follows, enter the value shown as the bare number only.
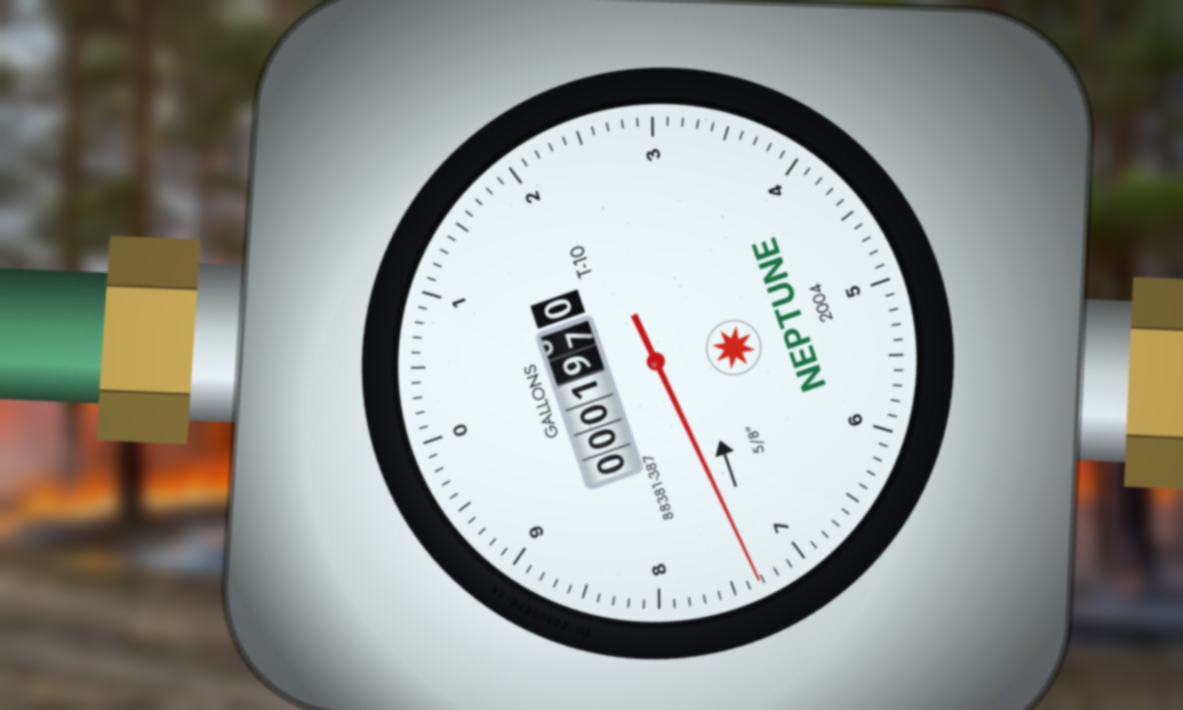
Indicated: 1967.3
